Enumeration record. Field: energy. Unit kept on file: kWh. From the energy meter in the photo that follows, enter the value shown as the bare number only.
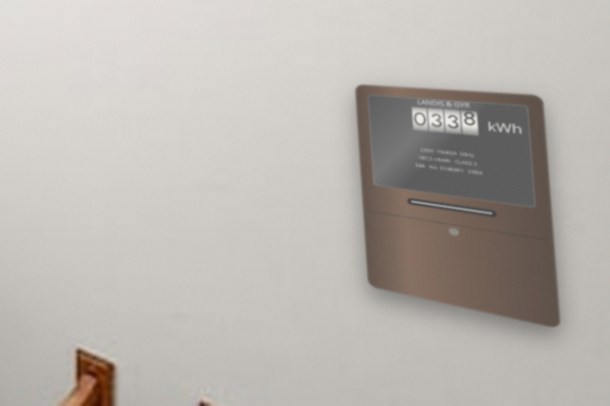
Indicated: 338
